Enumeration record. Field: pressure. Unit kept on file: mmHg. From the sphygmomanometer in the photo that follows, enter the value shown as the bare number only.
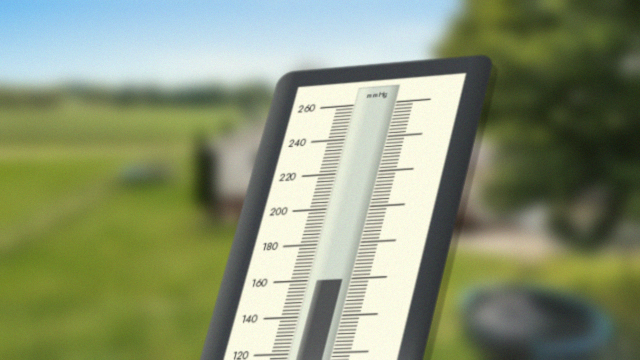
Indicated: 160
